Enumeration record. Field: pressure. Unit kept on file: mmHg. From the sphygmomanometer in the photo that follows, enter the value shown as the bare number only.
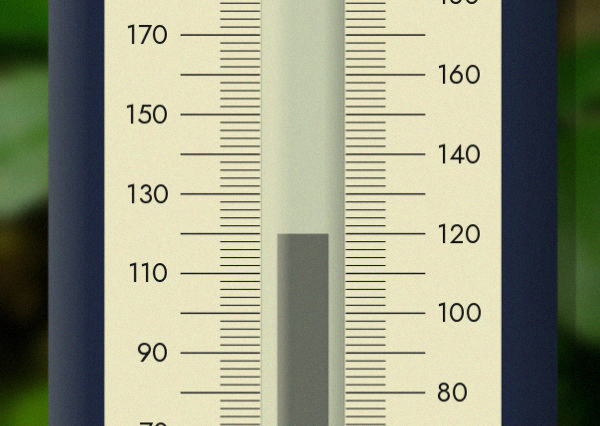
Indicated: 120
